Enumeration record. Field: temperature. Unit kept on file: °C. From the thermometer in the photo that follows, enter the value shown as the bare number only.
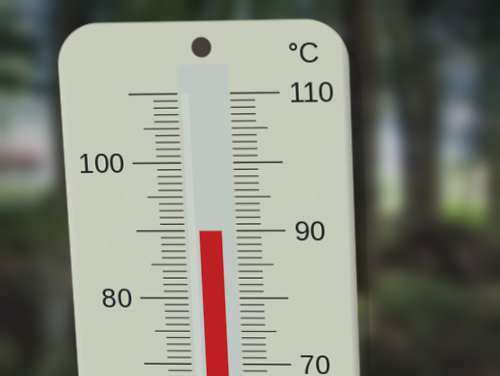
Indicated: 90
